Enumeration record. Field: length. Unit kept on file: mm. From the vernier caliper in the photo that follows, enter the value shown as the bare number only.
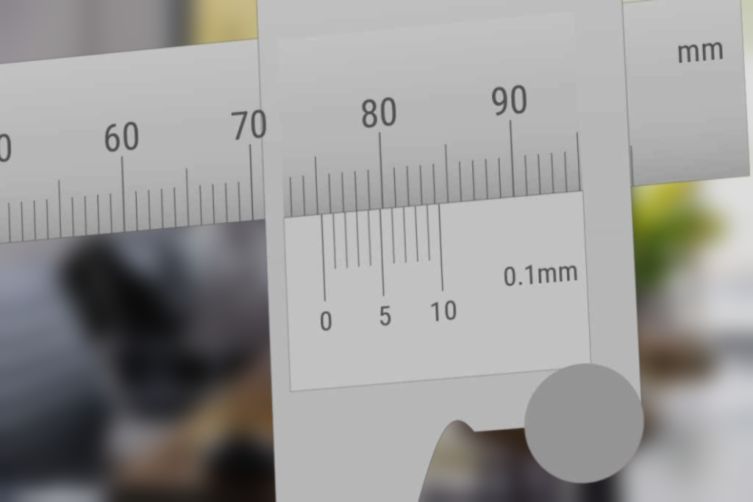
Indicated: 75.3
